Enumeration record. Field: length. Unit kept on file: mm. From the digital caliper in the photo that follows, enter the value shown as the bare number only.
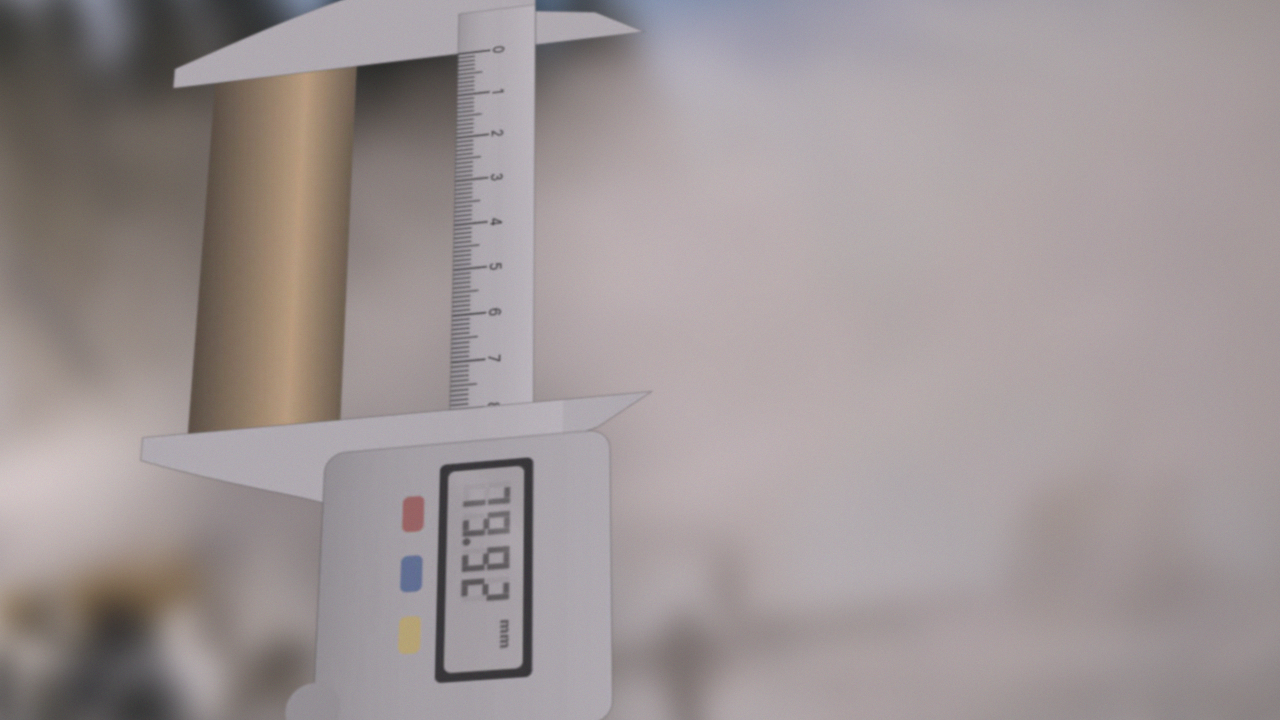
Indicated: 79.92
